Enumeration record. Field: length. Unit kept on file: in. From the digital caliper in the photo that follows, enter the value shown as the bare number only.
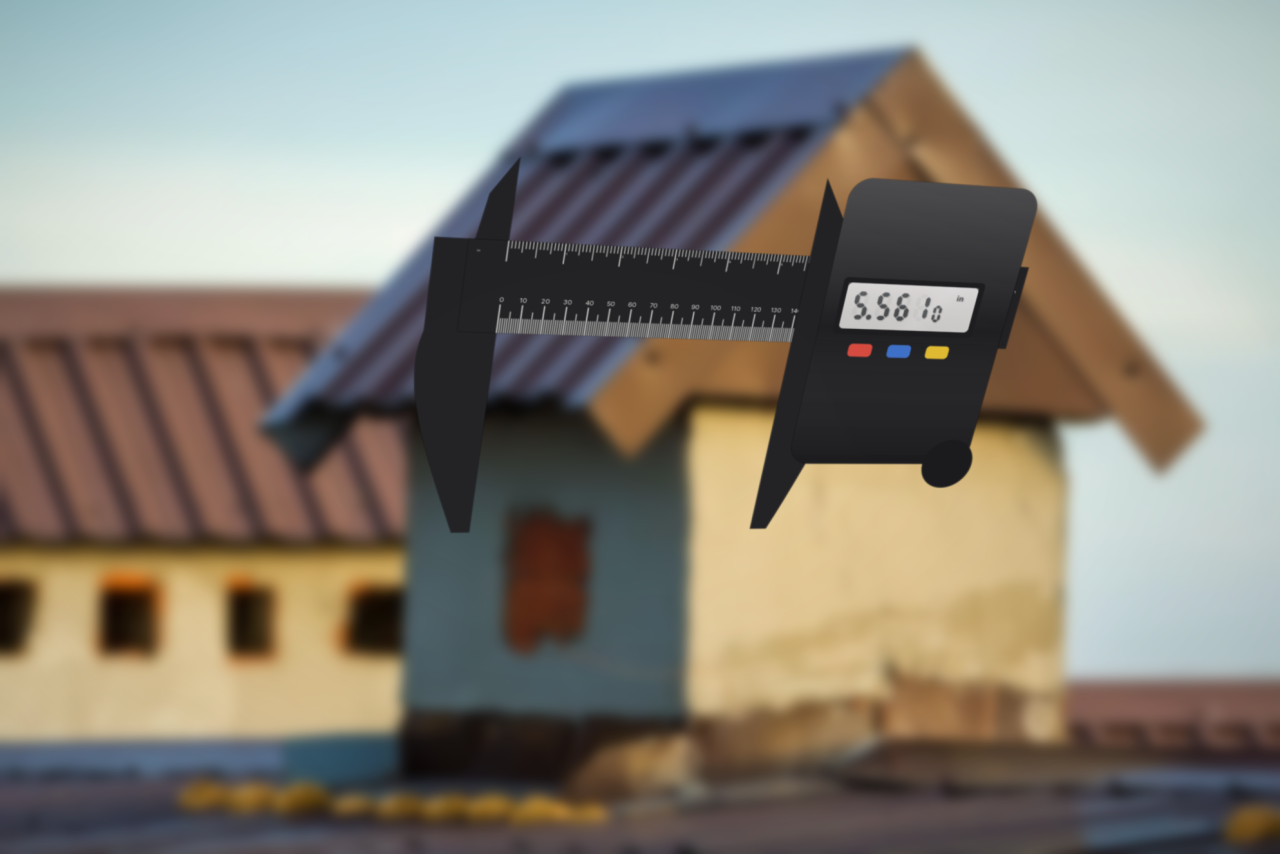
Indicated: 5.5610
